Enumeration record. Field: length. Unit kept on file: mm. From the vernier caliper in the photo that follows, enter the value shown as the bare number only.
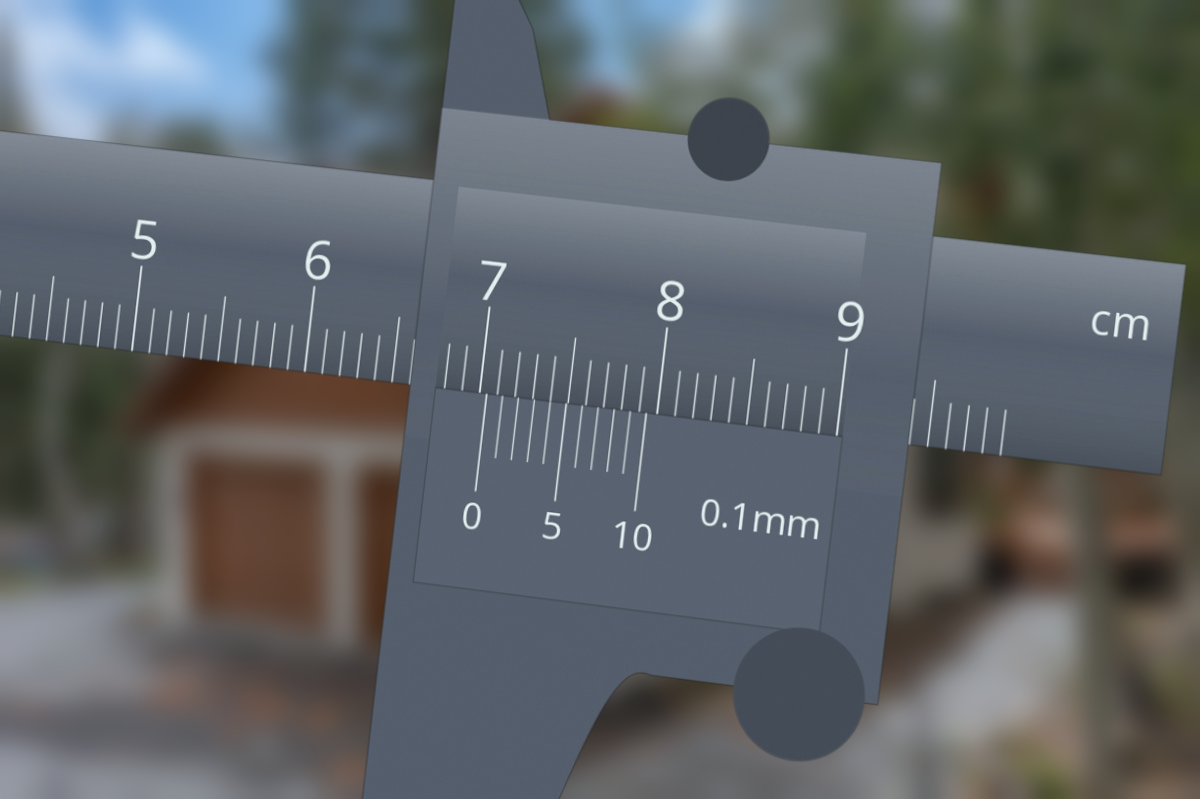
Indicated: 70.4
